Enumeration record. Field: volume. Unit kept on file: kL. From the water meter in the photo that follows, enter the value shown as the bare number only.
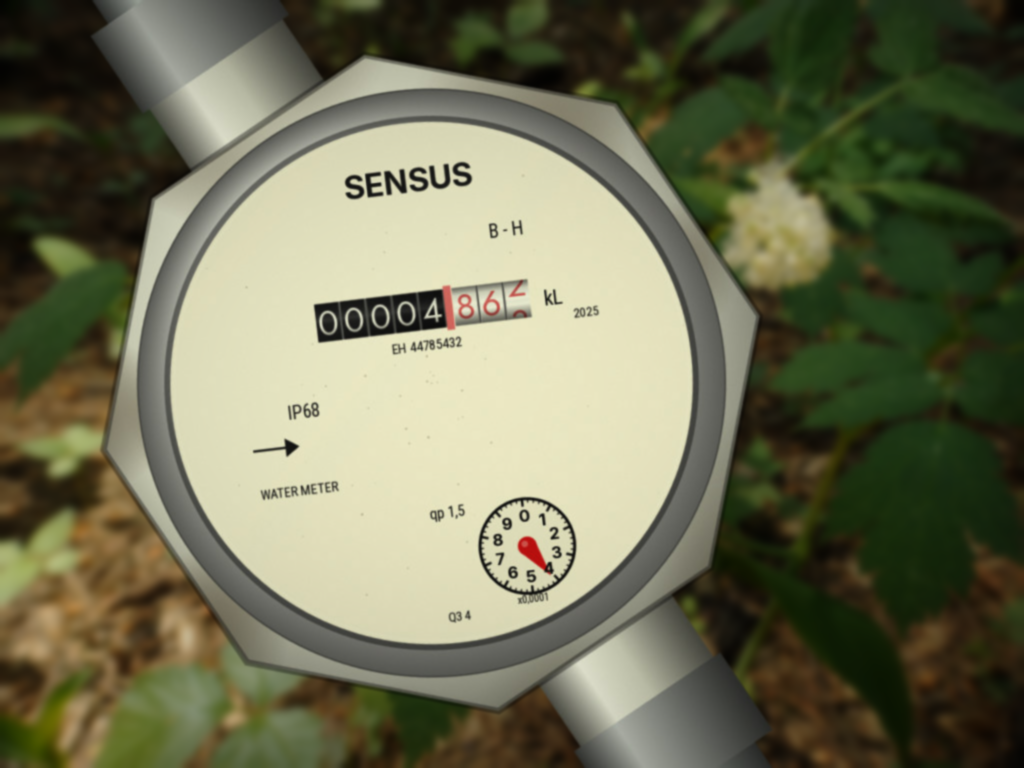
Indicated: 4.8624
